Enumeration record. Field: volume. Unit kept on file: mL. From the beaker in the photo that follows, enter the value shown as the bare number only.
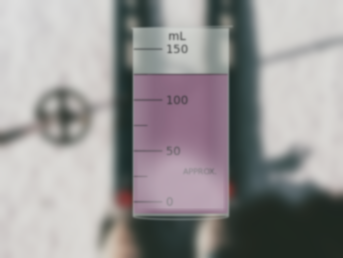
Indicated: 125
